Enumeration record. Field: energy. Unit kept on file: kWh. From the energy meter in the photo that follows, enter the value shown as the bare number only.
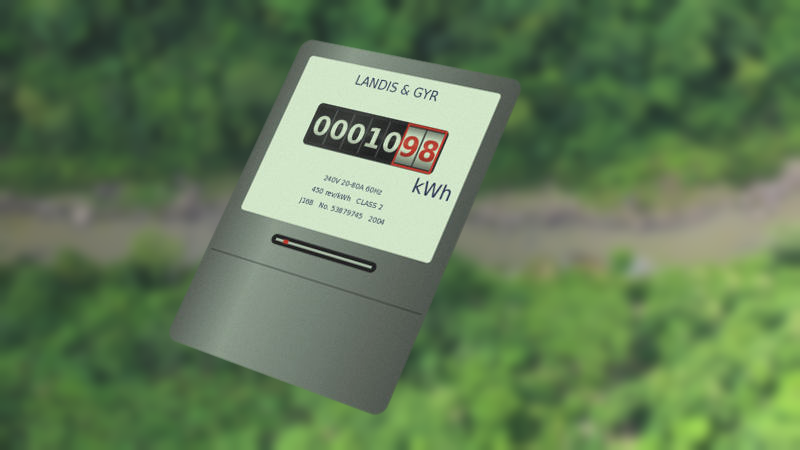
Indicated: 10.98
